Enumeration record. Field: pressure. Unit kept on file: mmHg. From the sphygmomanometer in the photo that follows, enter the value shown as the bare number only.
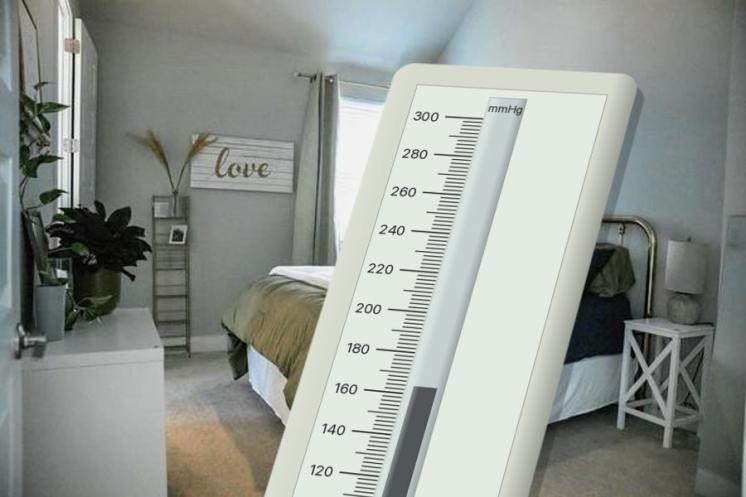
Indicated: 164
